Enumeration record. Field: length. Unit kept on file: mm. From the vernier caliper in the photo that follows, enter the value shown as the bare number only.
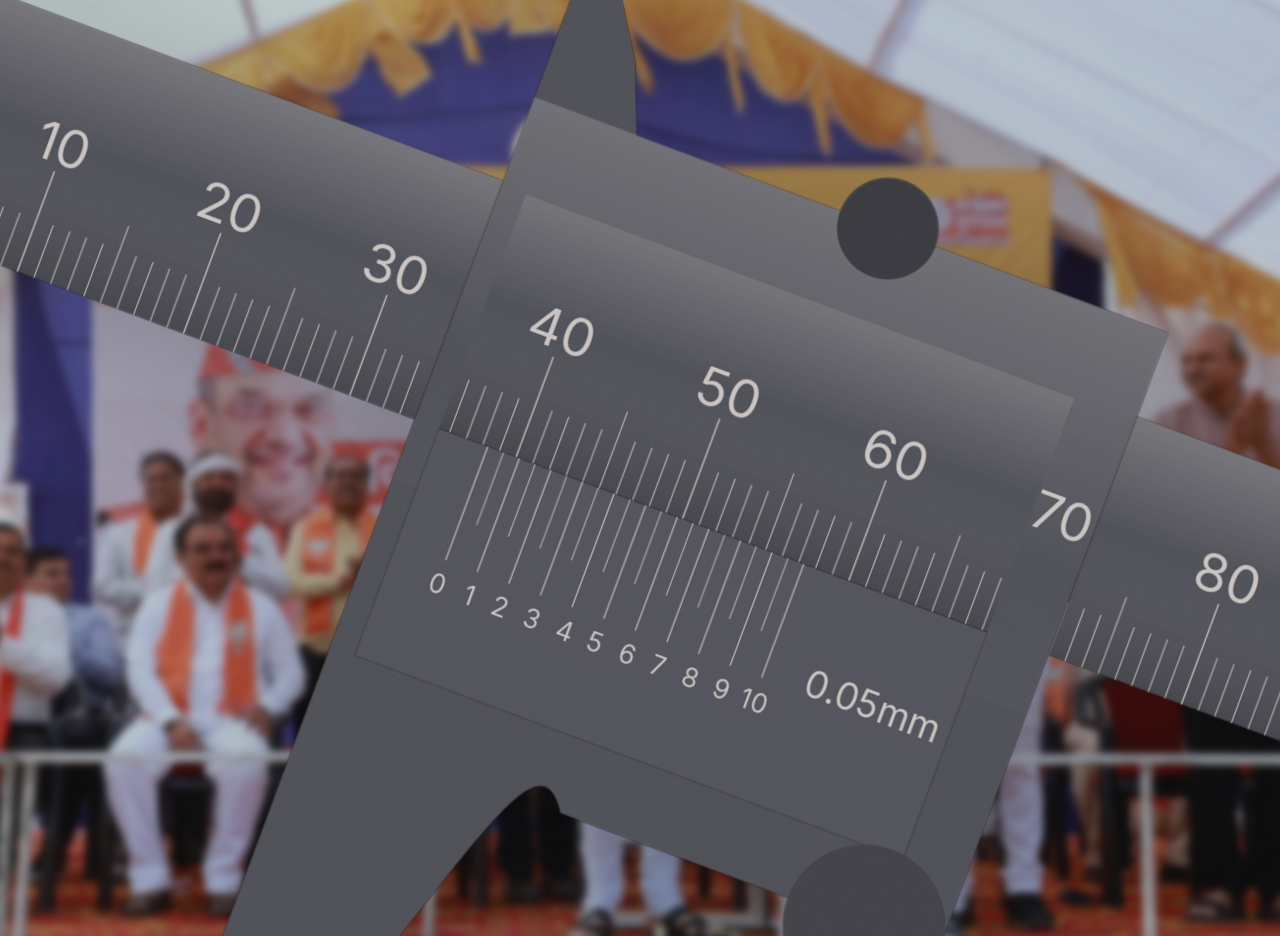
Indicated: 38.3
